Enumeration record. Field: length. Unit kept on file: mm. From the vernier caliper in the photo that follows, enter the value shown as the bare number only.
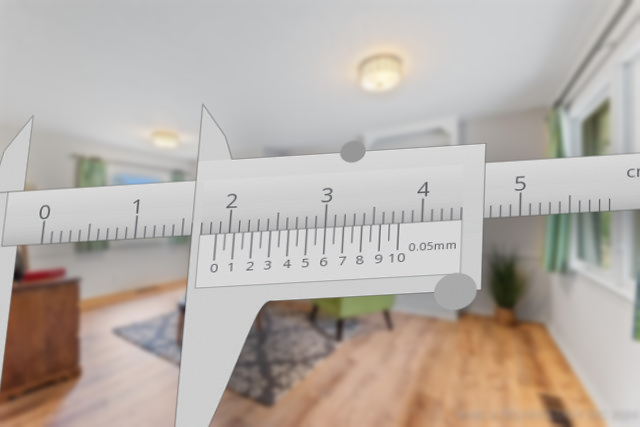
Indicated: 18.6
